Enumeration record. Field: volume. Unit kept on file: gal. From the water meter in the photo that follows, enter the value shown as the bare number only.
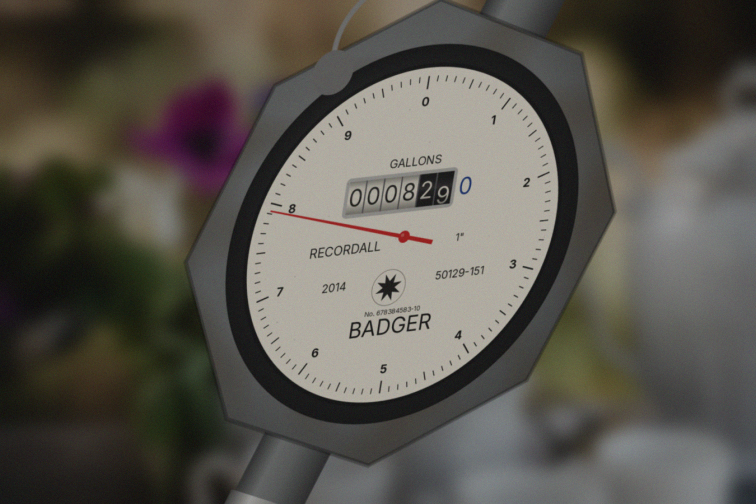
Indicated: 8287.9
